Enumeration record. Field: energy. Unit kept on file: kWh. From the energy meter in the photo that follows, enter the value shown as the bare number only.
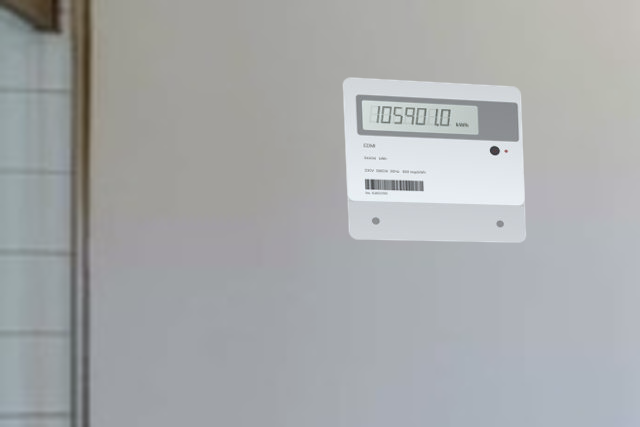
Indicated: 105901.0
